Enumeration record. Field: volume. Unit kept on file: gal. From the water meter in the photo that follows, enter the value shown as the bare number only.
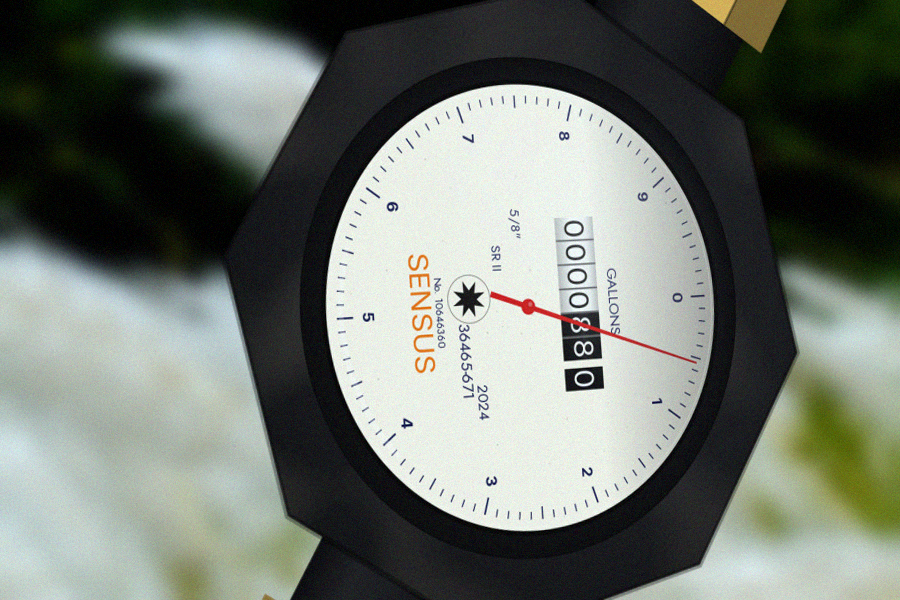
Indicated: 880.5
